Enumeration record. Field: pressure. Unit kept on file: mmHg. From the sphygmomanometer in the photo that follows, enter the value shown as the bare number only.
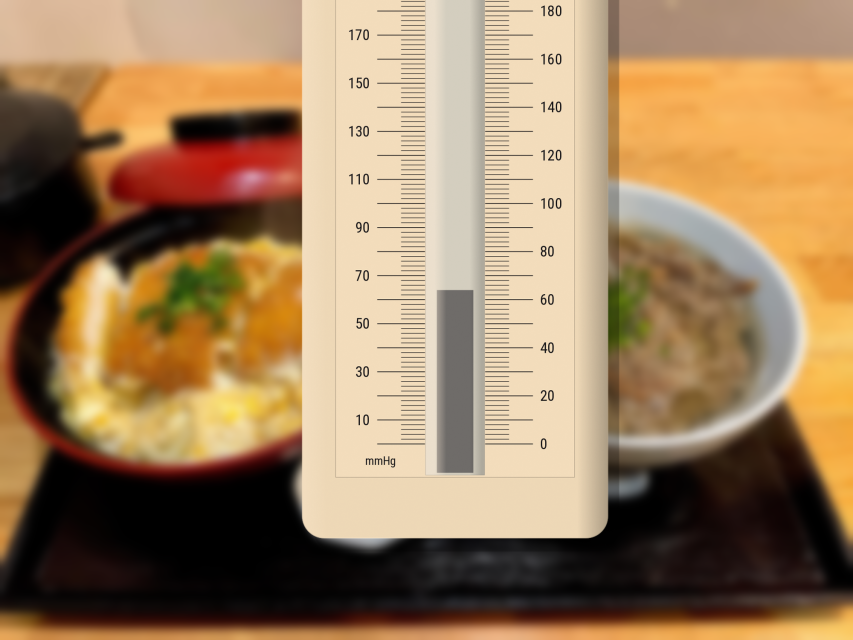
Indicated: 64
